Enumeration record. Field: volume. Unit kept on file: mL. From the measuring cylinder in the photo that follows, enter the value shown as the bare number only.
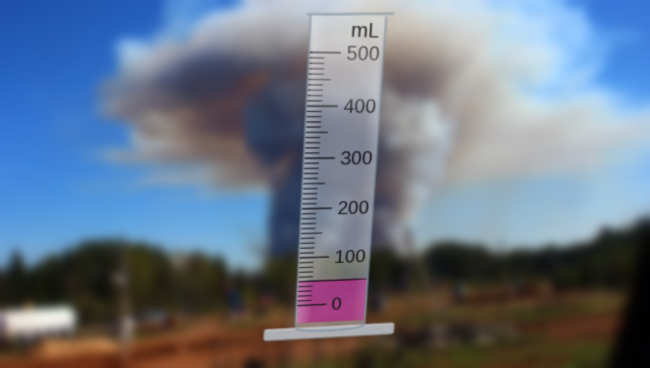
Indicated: 50
